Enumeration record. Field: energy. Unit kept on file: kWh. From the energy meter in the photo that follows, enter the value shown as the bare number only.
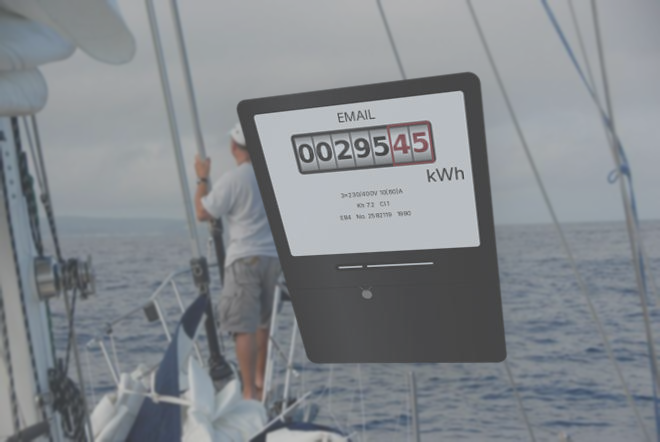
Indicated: 295.45
